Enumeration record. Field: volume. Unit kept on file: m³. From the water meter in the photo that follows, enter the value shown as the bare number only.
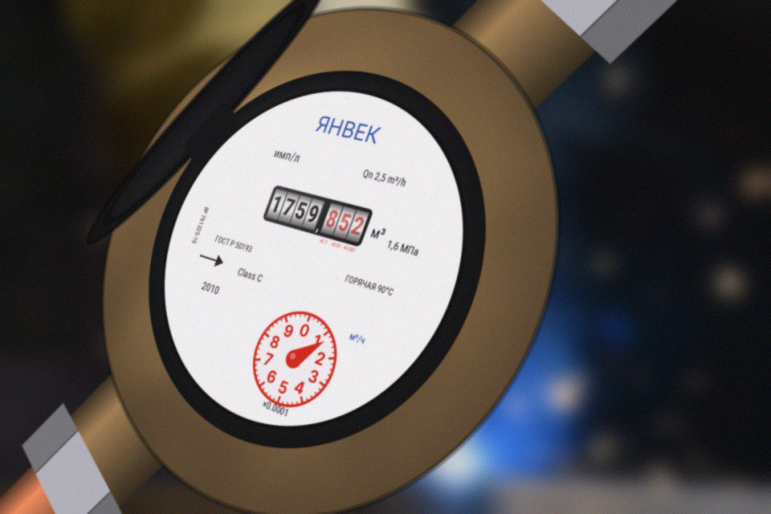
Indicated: 1759.8521
